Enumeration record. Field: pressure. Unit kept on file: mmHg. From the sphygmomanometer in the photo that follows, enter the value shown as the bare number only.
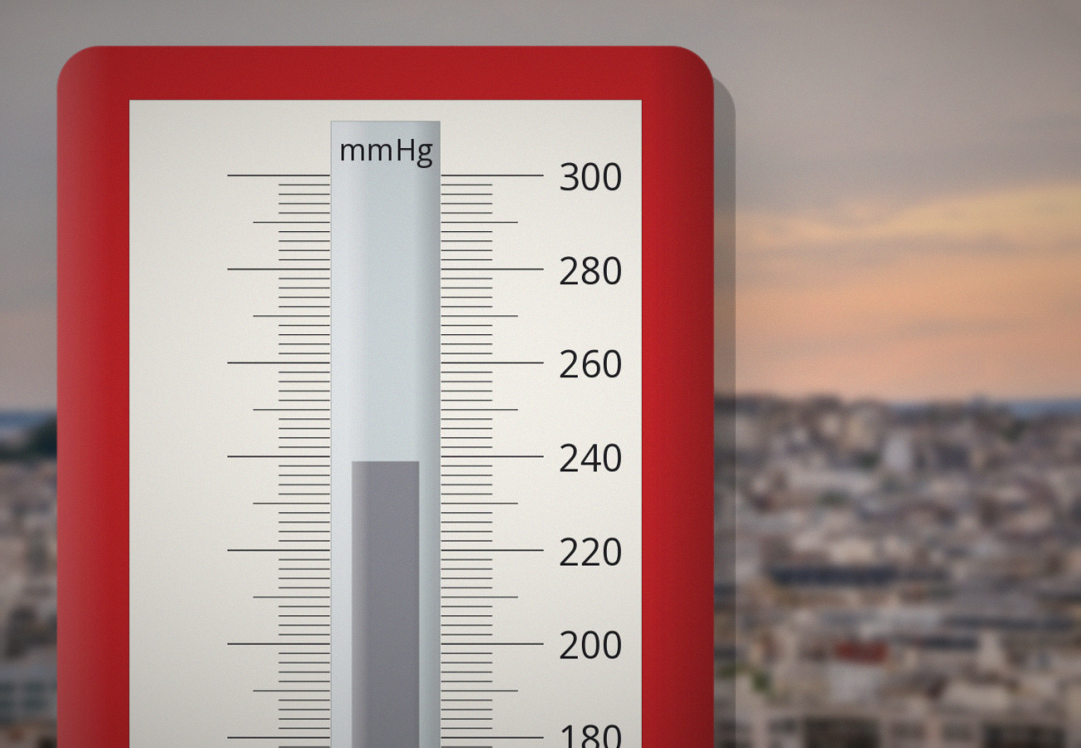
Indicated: 239
